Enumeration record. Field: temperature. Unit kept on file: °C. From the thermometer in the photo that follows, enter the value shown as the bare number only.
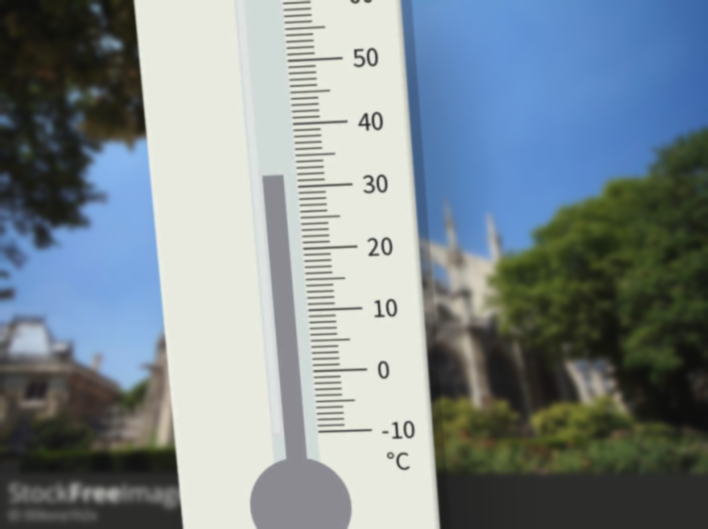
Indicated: 32
